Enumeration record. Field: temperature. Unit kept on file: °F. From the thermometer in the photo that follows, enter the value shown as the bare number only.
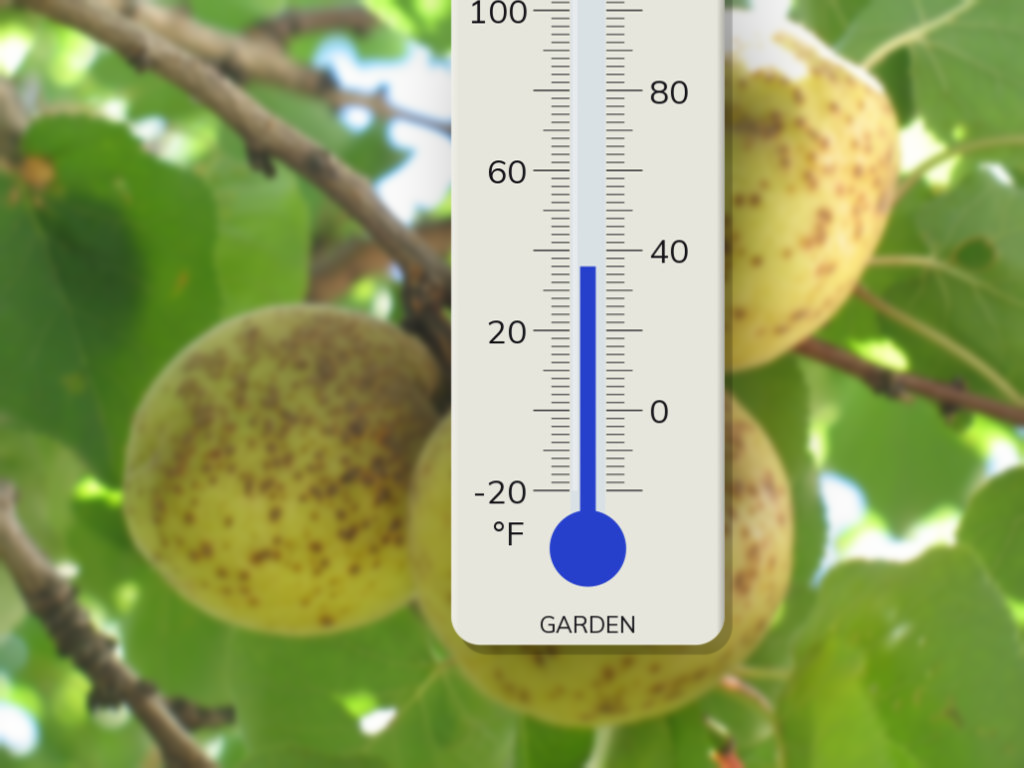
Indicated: 36
